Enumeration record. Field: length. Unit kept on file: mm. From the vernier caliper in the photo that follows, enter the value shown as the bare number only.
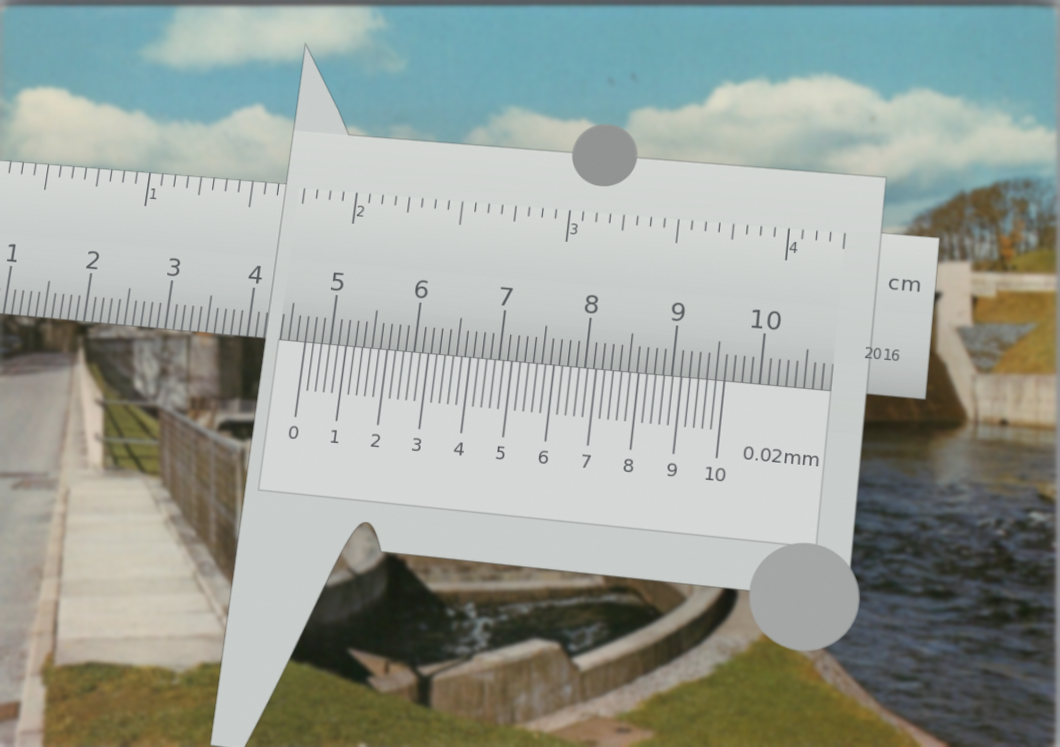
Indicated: 47.0
